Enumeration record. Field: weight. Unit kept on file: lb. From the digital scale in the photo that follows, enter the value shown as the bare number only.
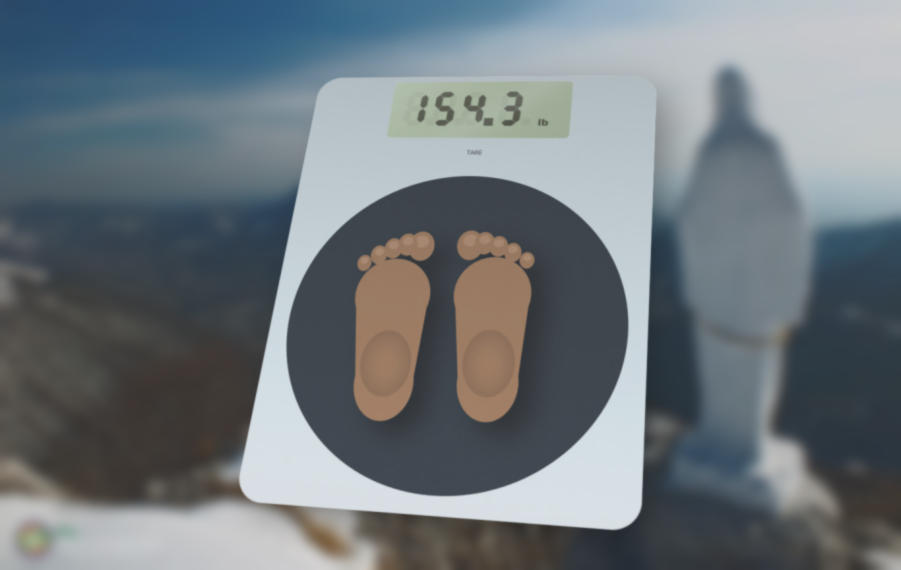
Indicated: 154.3
